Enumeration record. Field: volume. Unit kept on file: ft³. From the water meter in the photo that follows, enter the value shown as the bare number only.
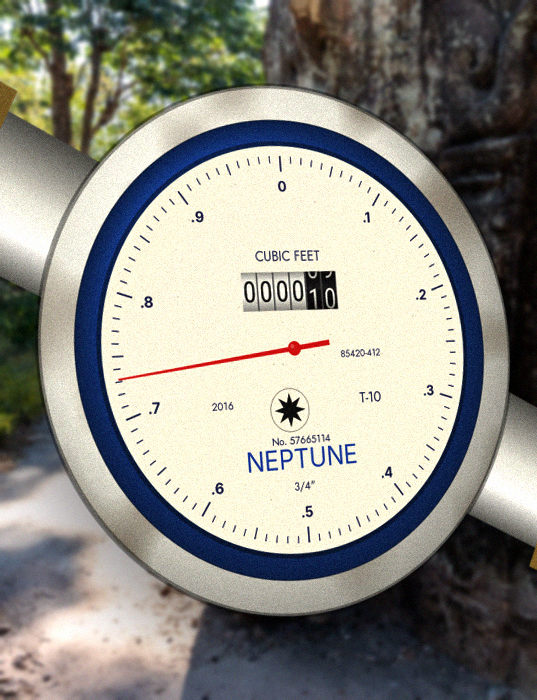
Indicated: 9.73
